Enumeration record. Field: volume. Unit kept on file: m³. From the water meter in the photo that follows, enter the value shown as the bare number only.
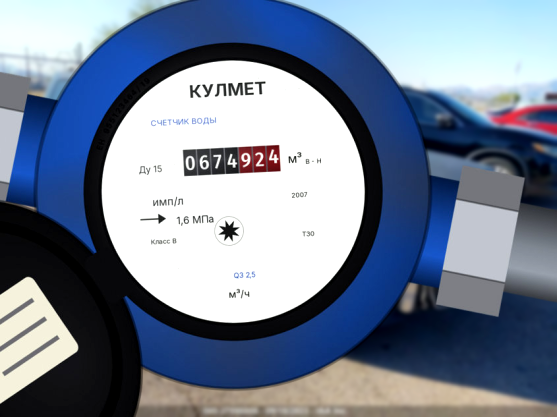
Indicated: 674.924
